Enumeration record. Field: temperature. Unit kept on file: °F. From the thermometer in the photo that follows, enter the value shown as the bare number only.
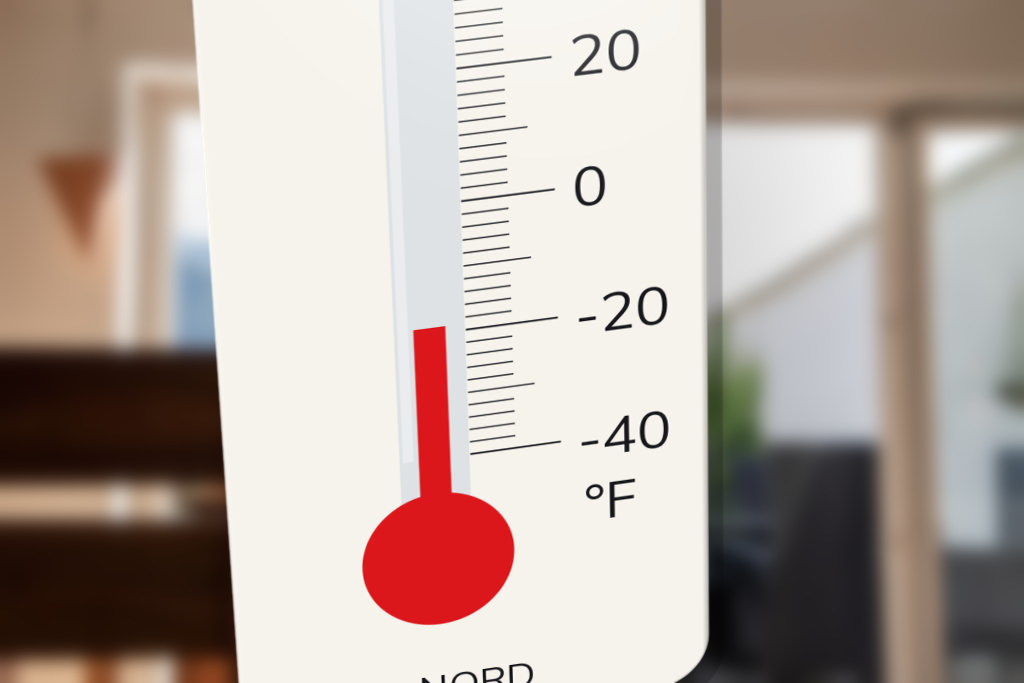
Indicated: -19
